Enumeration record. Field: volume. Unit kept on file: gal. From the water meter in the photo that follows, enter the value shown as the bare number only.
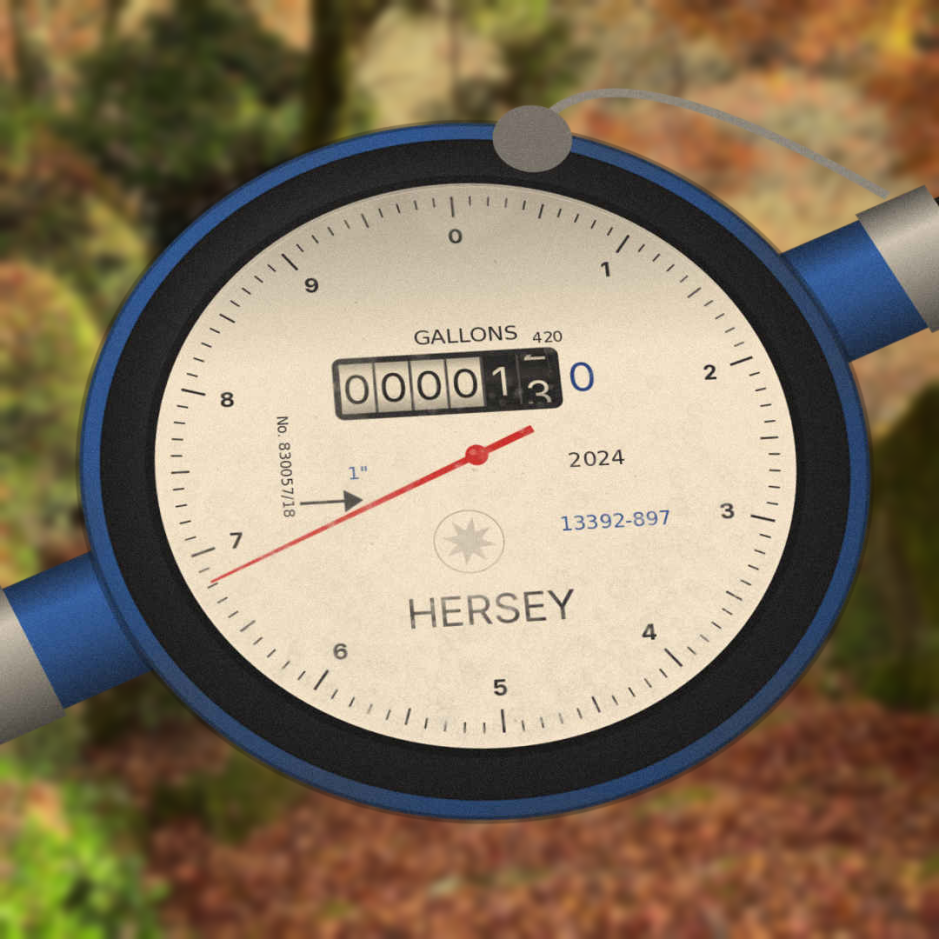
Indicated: 126.8
